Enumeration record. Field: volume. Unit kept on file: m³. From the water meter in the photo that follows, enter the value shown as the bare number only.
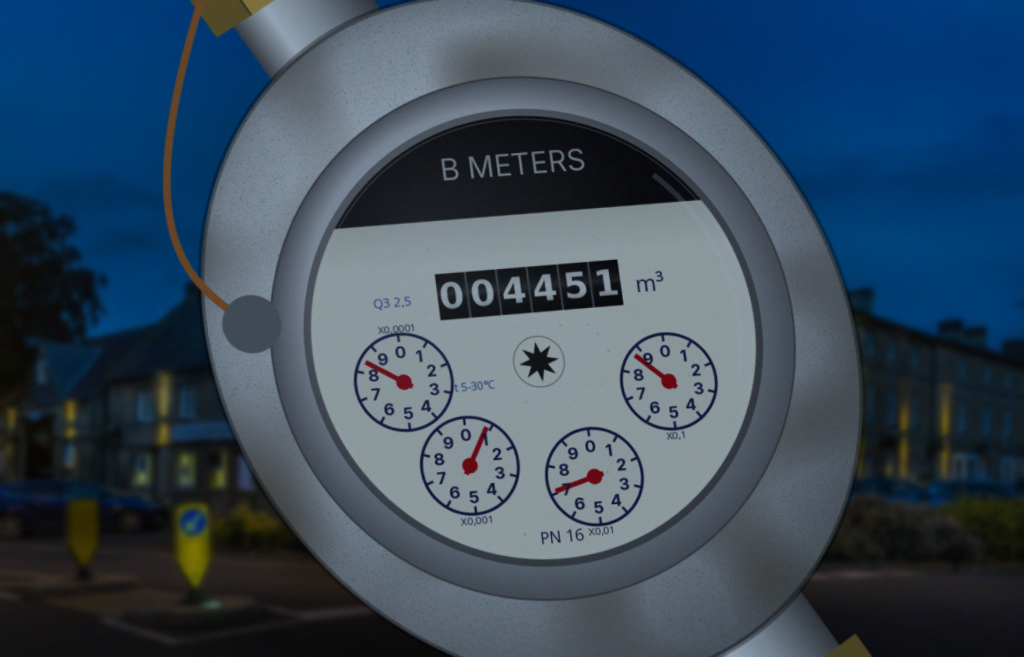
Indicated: 4451.8708
